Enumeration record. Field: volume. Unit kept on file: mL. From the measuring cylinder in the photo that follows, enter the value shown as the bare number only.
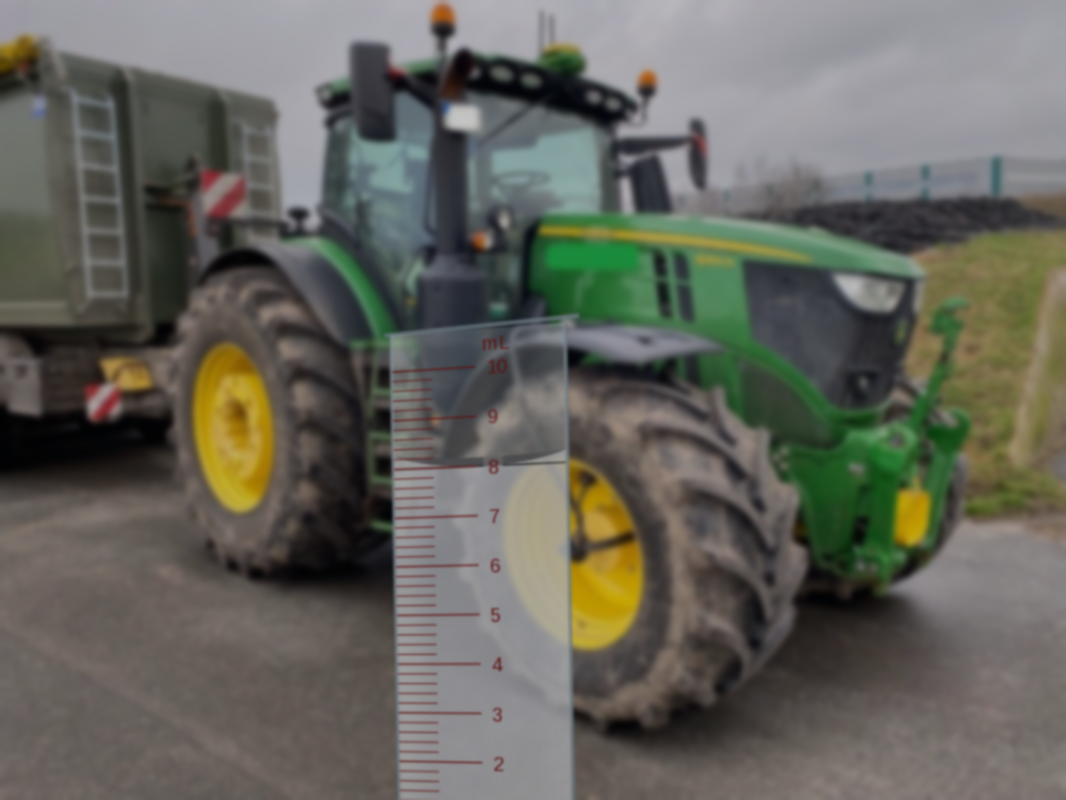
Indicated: 8
